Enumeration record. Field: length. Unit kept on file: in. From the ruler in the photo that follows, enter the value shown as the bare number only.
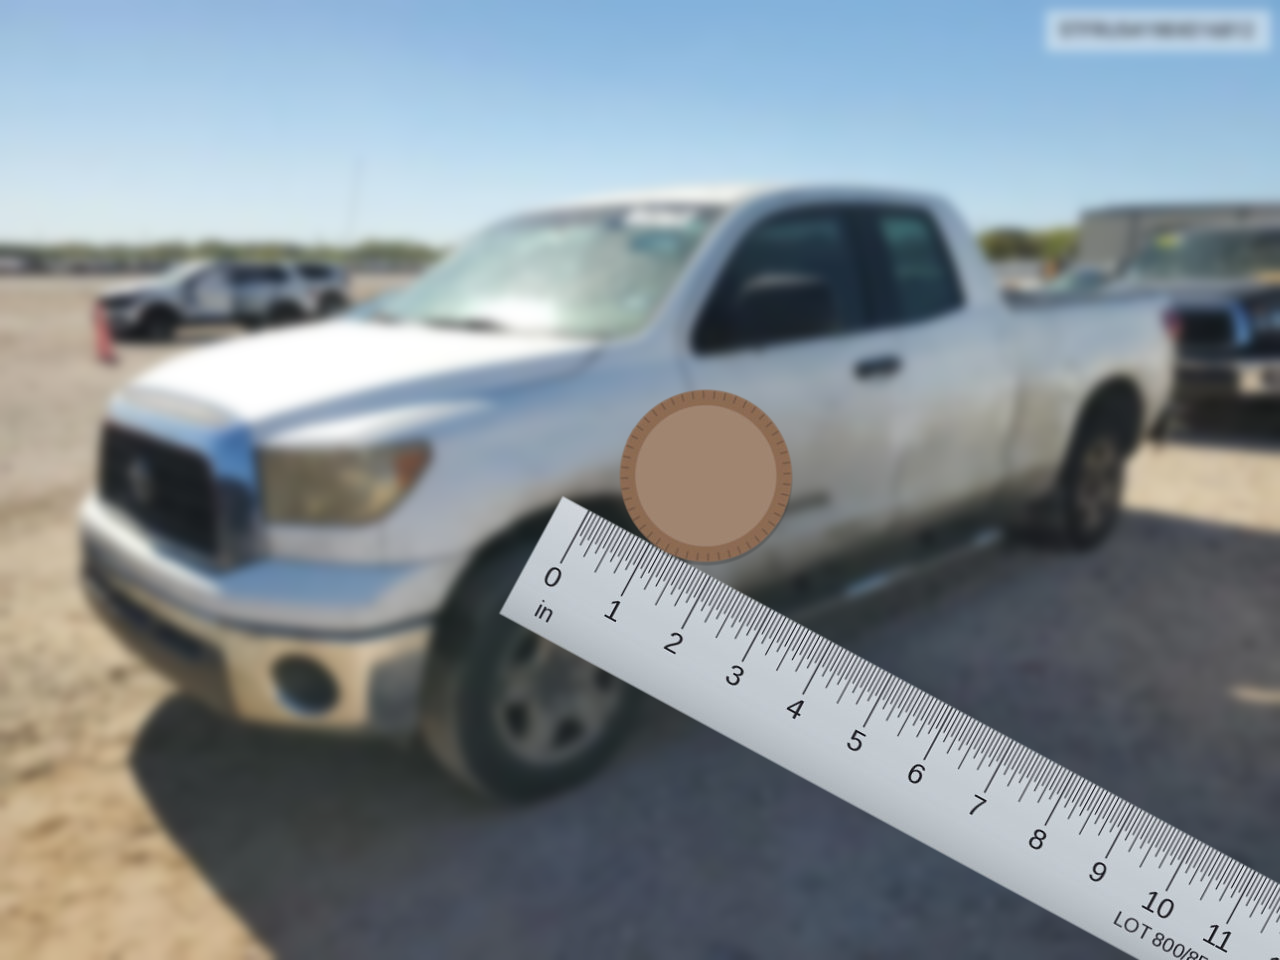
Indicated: 2.5
